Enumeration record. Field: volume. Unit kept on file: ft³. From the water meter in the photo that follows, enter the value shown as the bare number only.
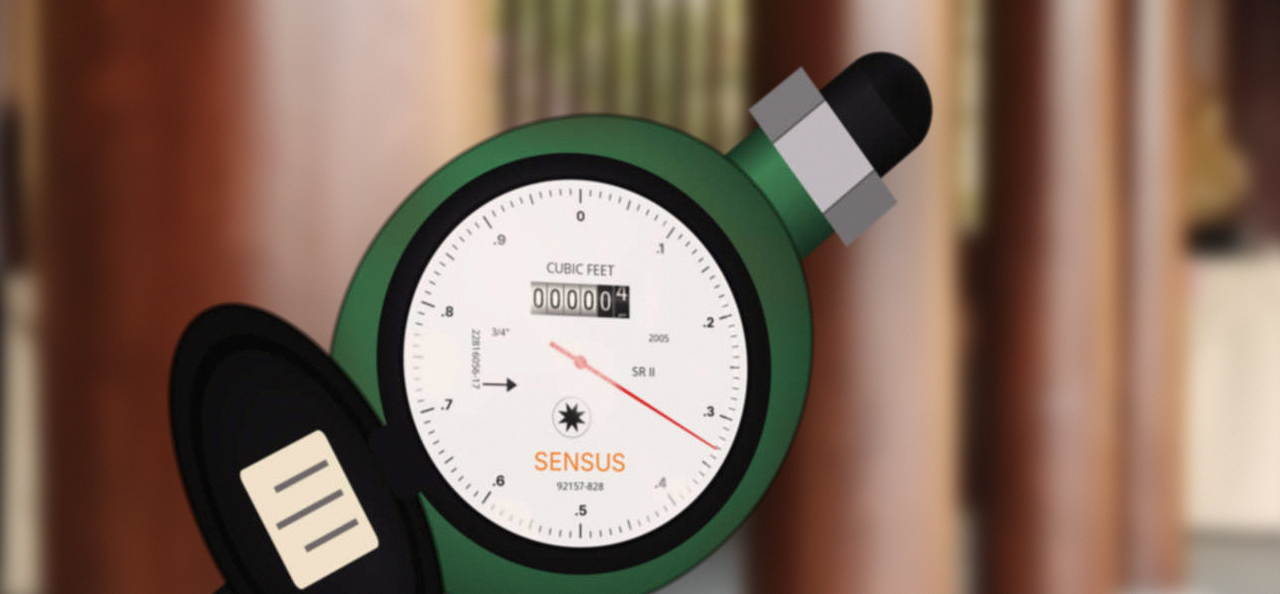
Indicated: 4.33
